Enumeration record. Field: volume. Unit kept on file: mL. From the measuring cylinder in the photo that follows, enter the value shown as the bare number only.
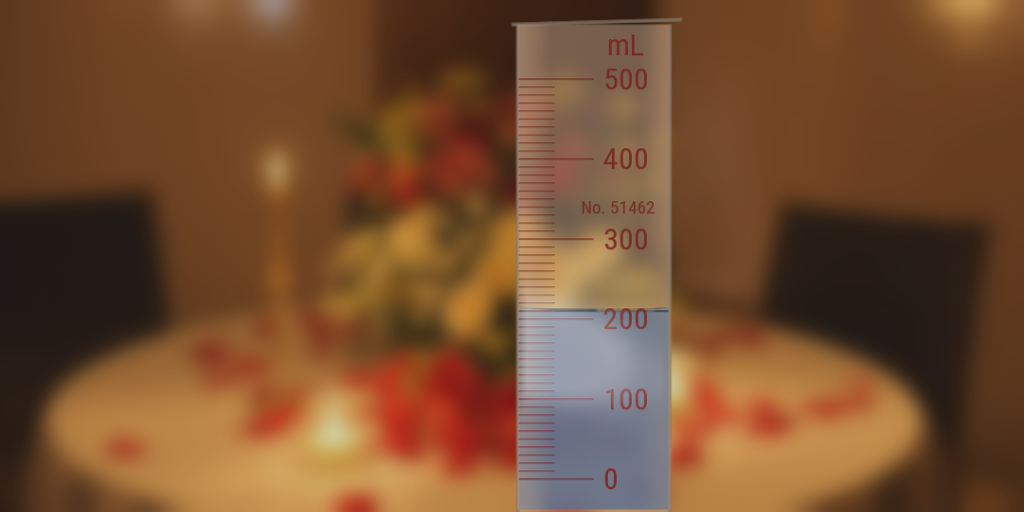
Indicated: 210
